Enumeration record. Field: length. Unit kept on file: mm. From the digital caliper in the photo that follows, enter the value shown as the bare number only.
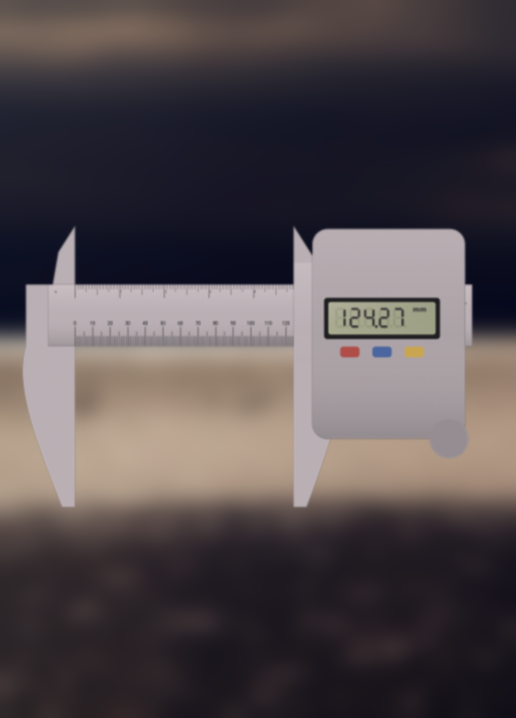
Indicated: 124.27
